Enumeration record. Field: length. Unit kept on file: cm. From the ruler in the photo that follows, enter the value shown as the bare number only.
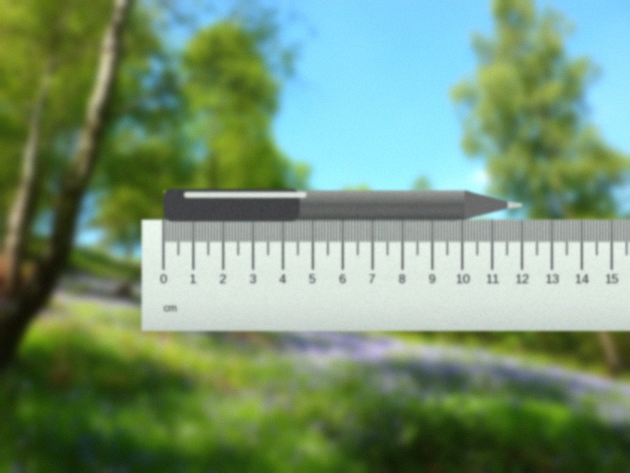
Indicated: 12
